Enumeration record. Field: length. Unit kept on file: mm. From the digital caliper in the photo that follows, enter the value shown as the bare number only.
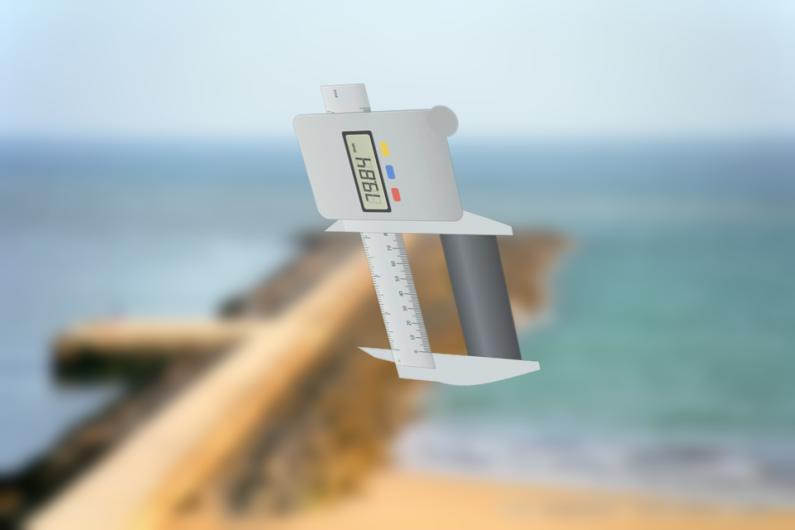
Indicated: 79.84
